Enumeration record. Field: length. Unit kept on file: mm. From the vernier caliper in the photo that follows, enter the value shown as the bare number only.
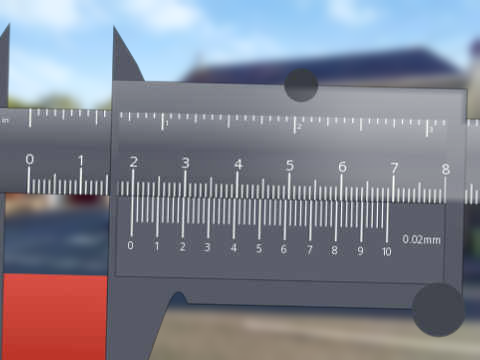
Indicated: 20.0
